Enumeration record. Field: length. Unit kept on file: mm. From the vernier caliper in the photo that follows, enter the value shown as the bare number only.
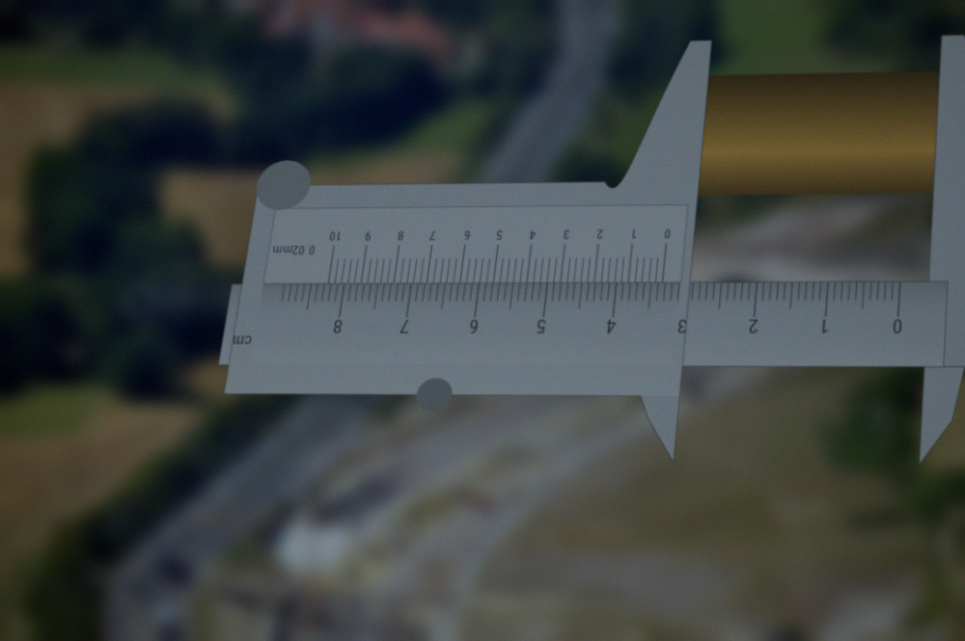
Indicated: 33.4
